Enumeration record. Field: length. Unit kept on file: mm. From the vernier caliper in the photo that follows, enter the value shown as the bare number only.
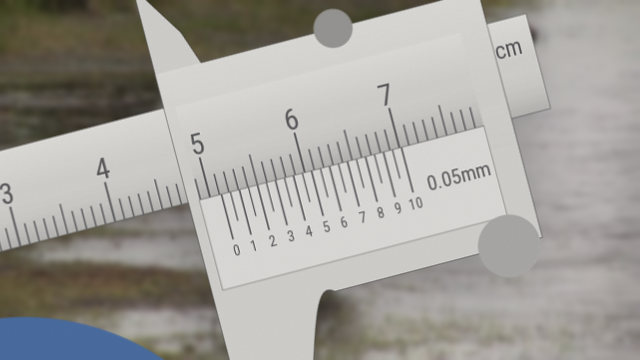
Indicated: 51.2
